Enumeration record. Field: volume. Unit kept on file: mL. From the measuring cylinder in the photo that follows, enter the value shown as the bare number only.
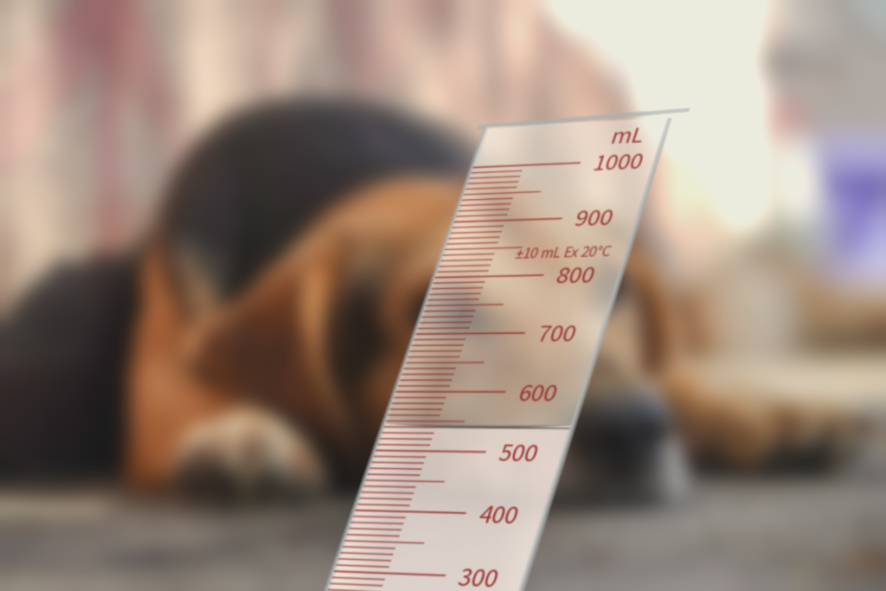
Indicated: 540
